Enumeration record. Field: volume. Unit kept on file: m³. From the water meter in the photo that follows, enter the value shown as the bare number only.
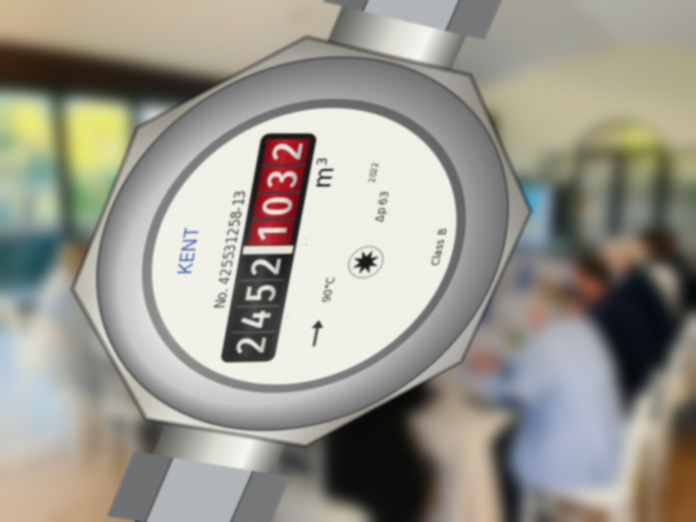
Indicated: 2452.1032
